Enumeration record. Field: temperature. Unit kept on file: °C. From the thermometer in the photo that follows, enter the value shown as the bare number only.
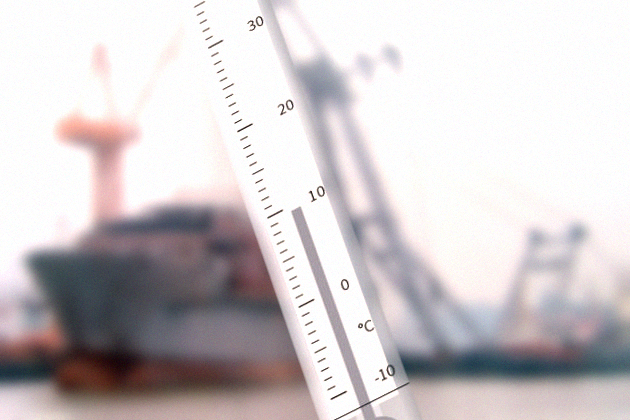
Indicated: 9.5
